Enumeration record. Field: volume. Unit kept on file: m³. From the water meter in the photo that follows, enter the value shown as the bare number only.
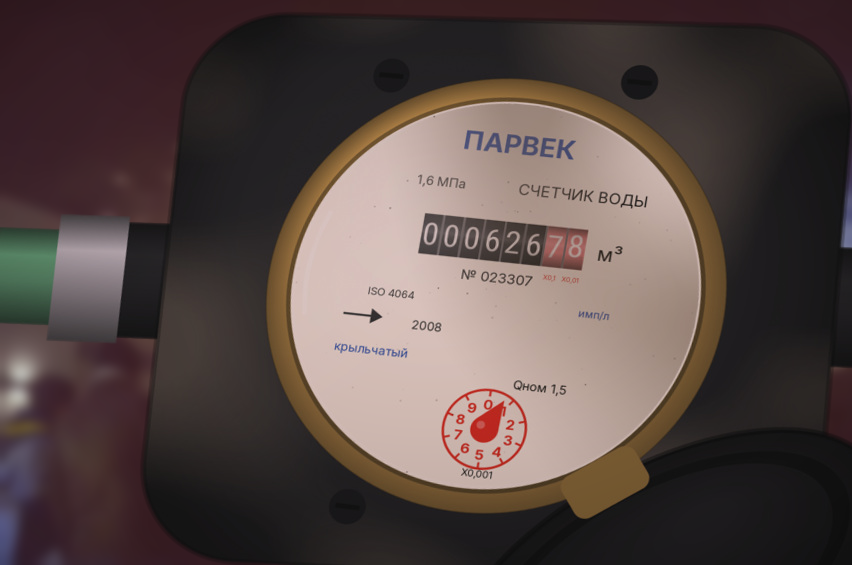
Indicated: 626.780
